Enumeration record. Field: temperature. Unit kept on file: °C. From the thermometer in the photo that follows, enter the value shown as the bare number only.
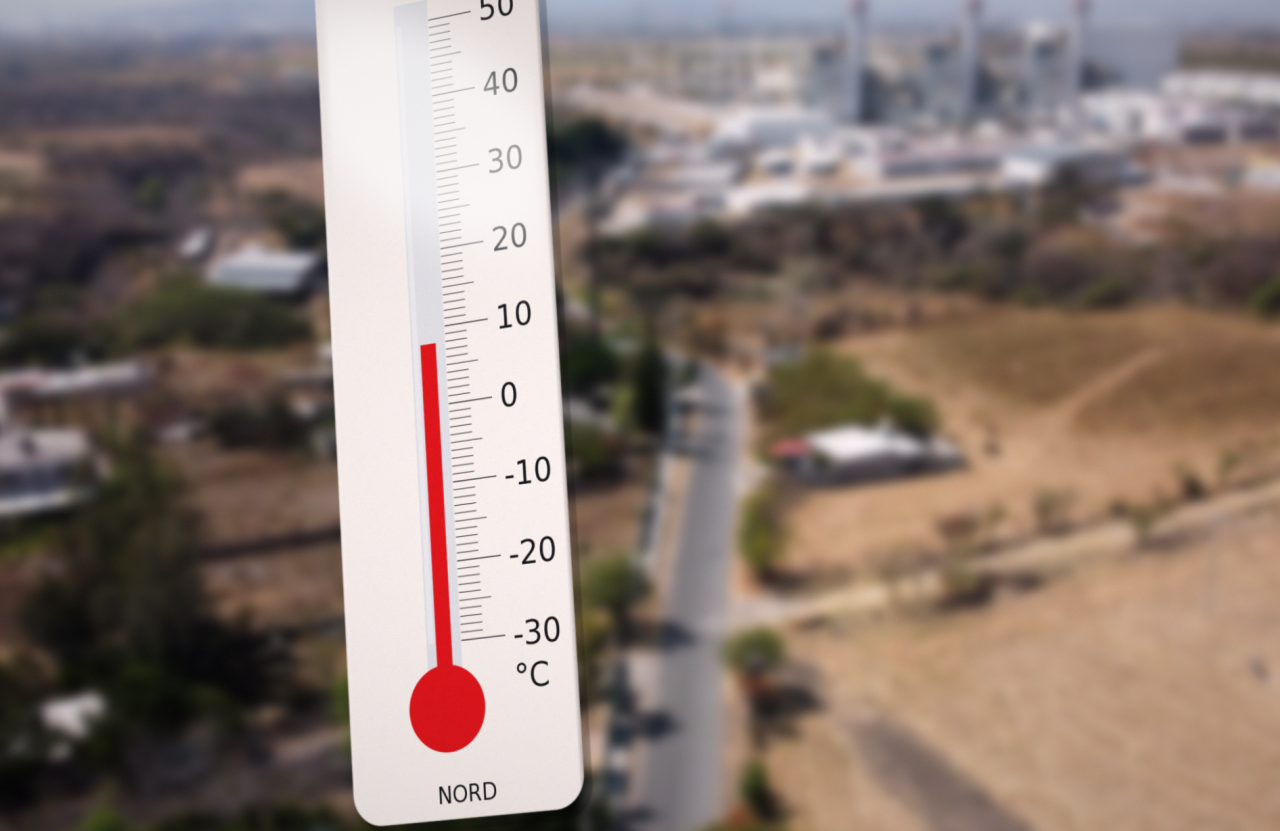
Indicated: 8
